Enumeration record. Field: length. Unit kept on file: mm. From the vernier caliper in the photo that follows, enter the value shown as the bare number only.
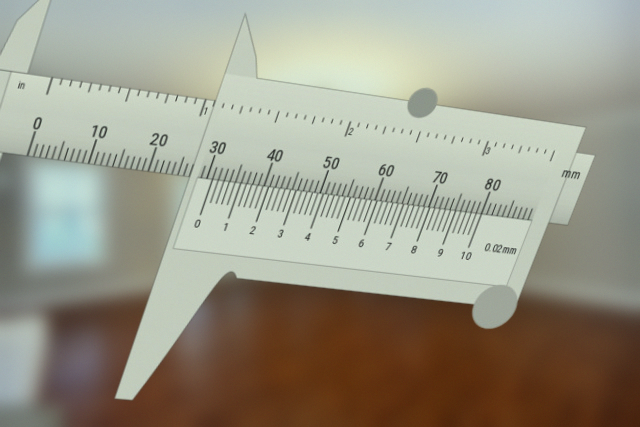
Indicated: 31.0
